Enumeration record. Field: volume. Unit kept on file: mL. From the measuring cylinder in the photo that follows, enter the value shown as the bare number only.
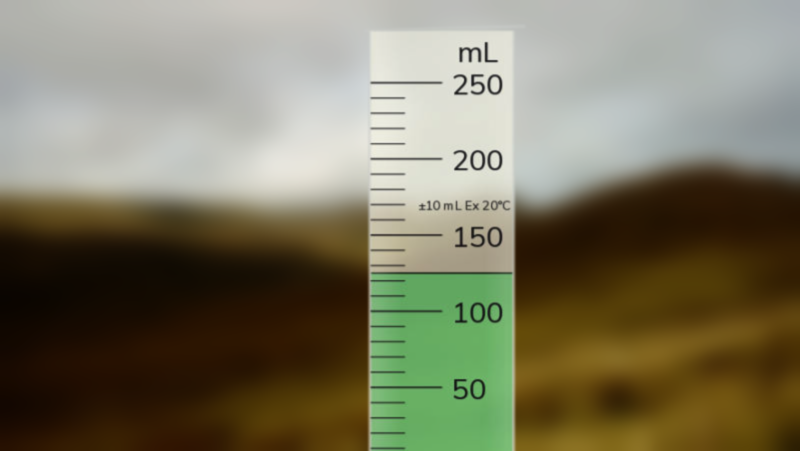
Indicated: 125
